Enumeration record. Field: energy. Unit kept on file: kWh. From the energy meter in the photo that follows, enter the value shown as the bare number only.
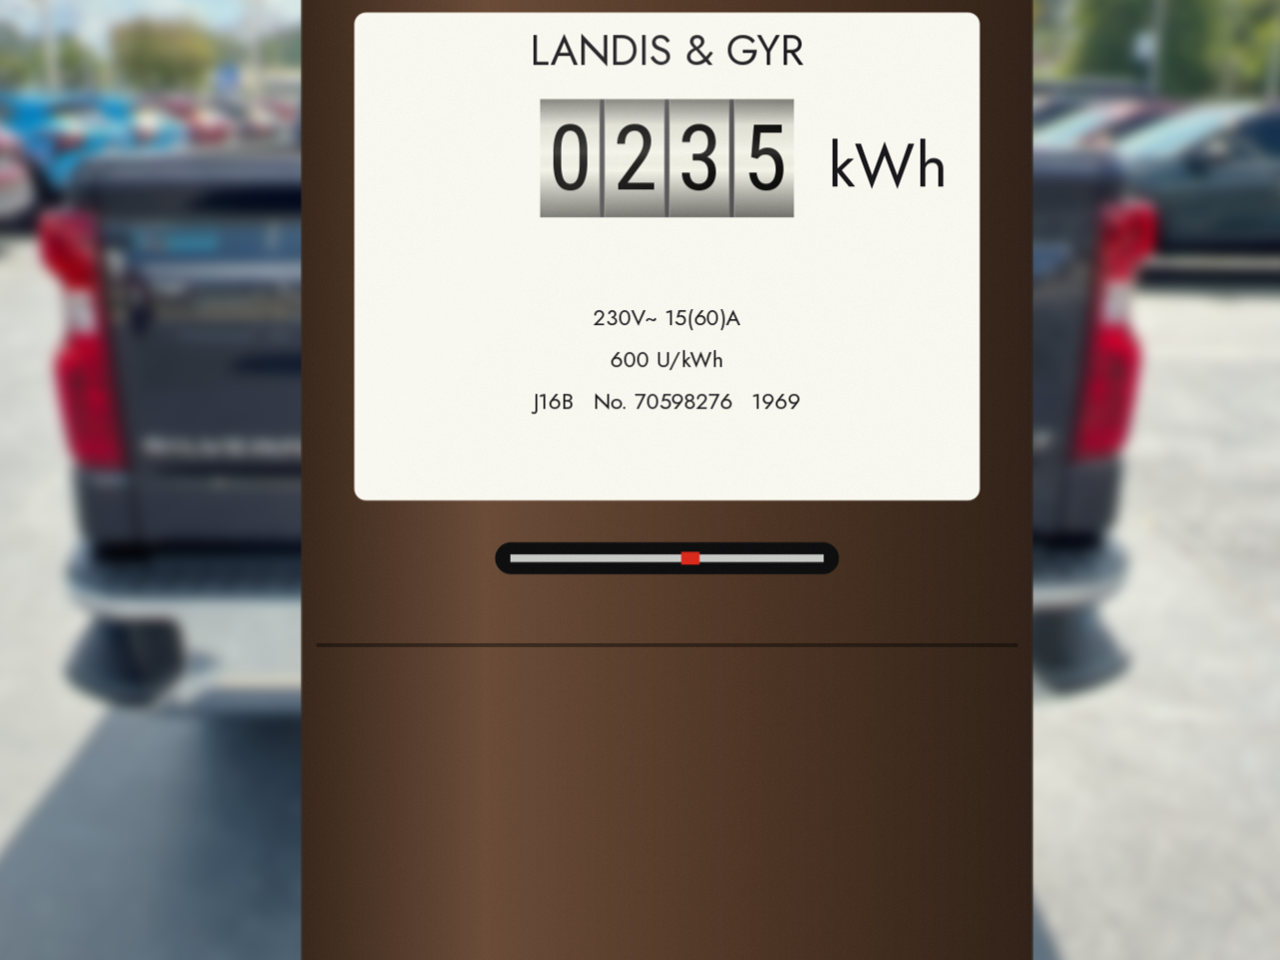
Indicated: 235
